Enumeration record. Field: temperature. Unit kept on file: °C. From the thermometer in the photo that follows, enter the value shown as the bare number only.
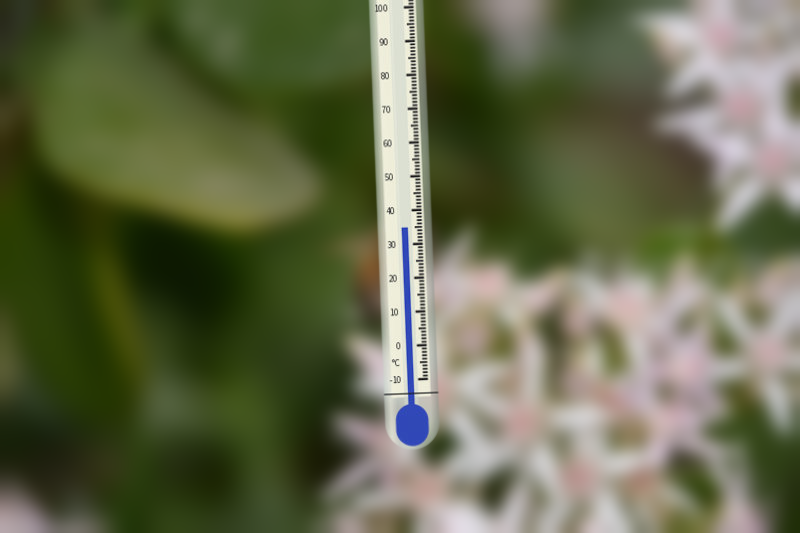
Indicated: 35
